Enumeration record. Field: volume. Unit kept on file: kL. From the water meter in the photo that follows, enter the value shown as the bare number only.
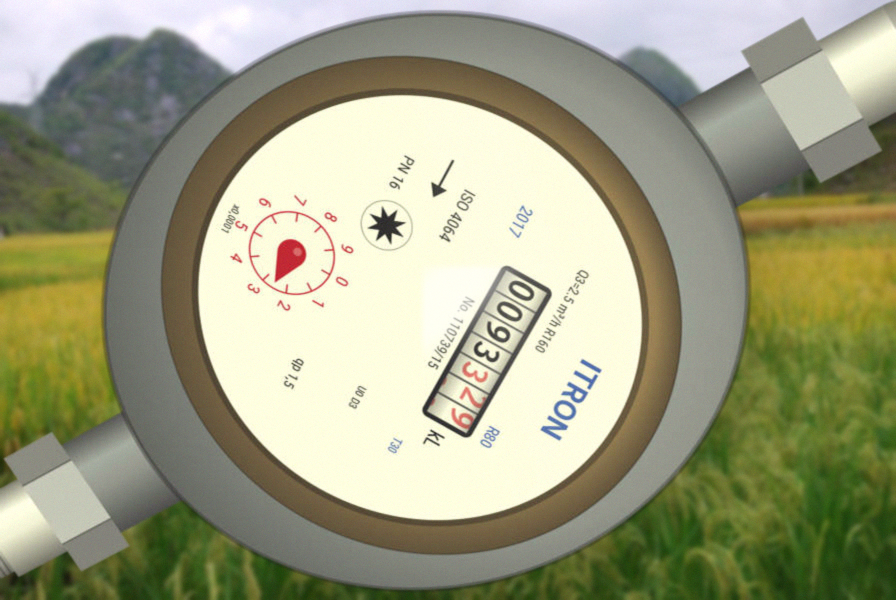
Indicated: 93.3292
